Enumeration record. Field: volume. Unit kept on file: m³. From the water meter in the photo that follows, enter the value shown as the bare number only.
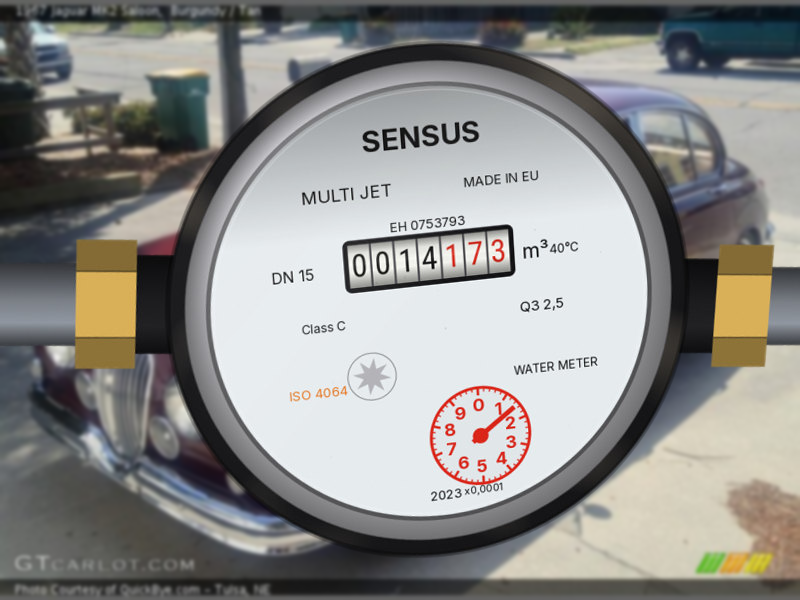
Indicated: 14.1731
